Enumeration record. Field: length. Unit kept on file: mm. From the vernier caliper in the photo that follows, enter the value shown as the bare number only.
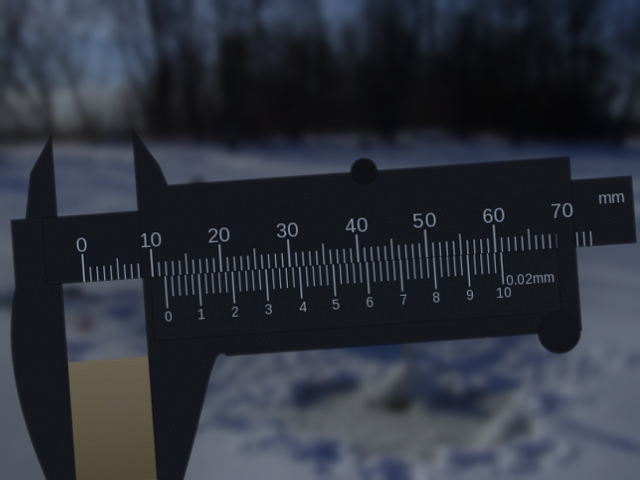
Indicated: 11.8
